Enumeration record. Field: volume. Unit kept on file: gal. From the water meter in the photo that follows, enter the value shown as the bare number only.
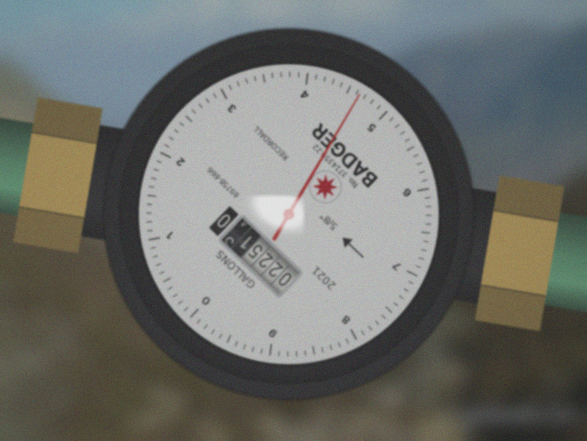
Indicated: 225134.6
